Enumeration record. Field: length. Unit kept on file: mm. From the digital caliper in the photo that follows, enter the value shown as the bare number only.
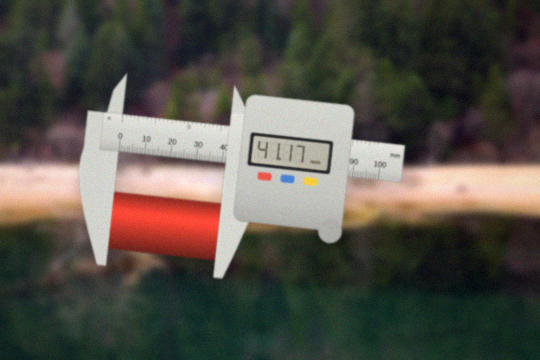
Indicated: 41.17
